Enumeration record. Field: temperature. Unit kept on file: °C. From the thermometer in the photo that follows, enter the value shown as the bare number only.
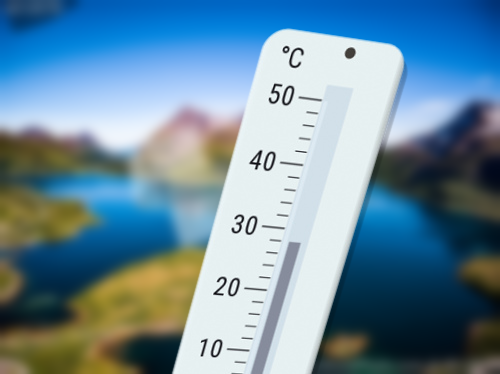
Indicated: 28
